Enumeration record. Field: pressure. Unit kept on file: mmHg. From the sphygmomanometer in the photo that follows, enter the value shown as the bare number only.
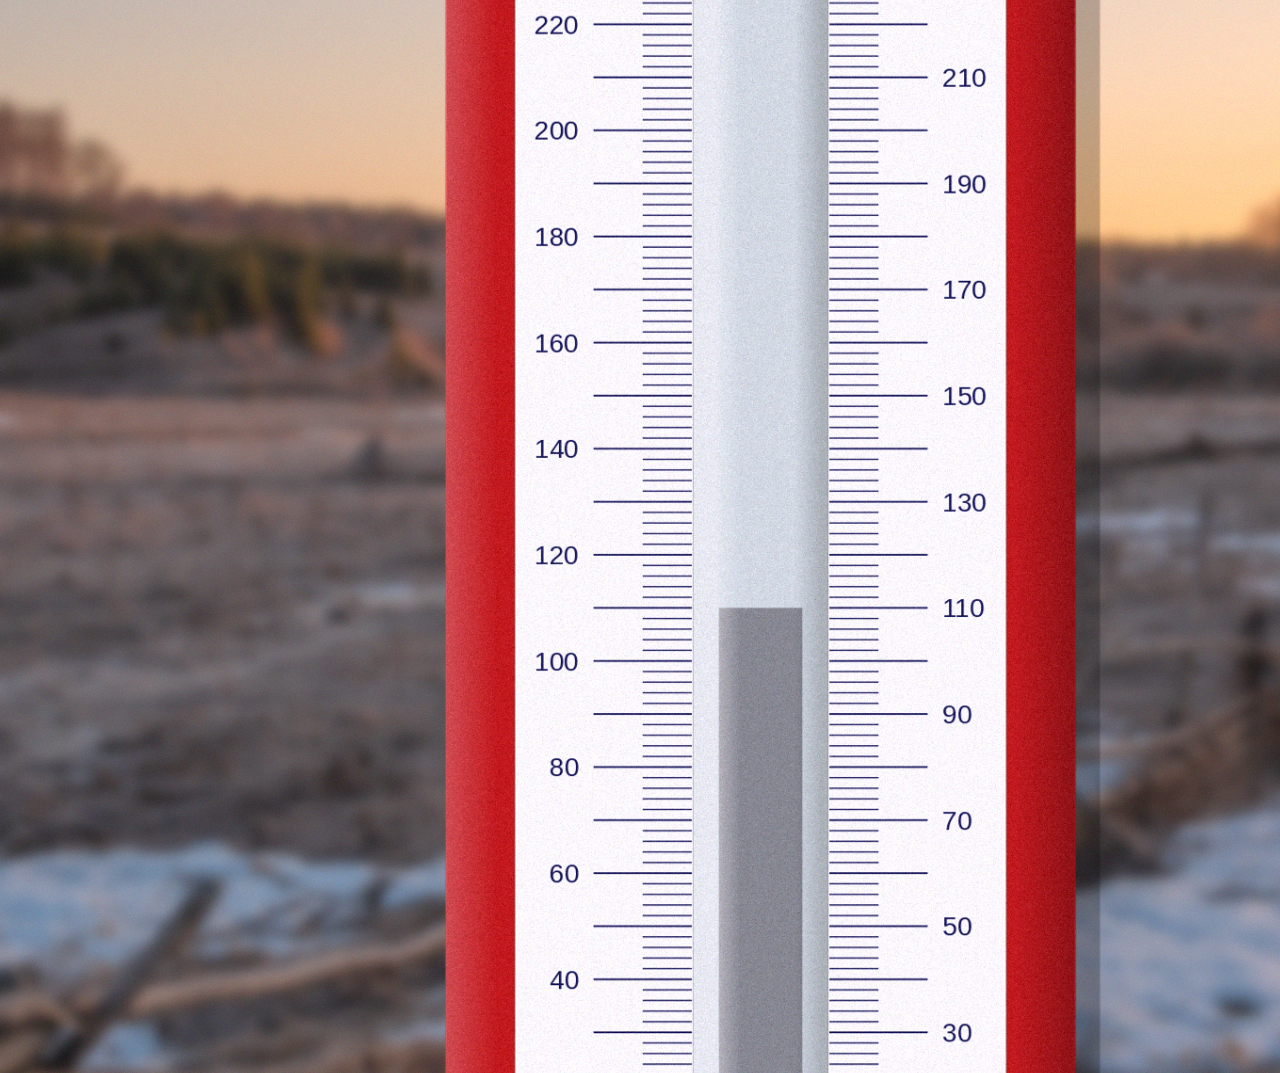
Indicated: 110
